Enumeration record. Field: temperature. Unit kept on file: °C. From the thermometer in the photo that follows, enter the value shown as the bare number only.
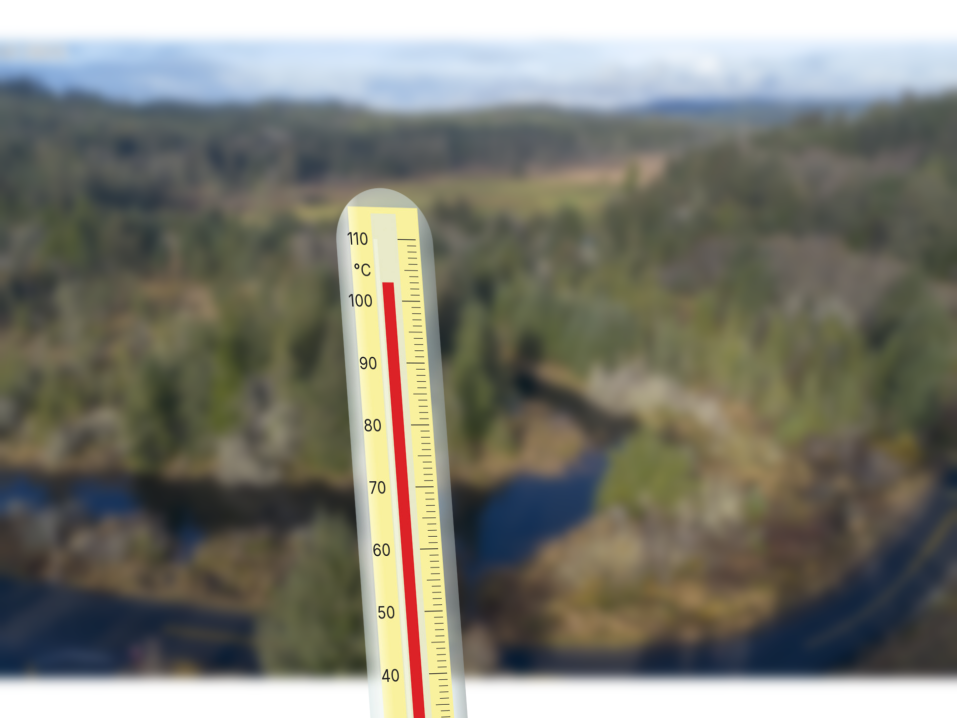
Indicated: 103
